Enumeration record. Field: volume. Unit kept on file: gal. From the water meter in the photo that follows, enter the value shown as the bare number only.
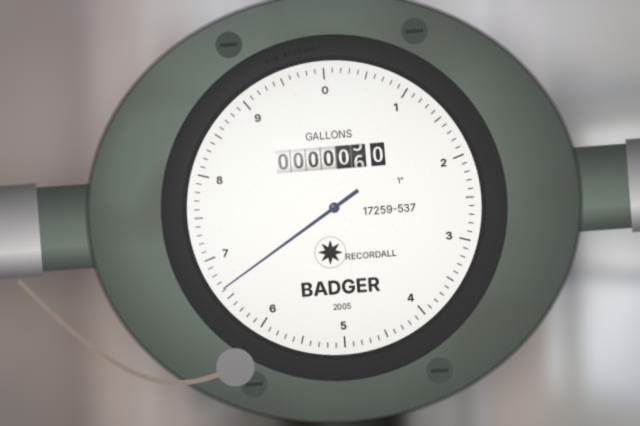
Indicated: 56.6
